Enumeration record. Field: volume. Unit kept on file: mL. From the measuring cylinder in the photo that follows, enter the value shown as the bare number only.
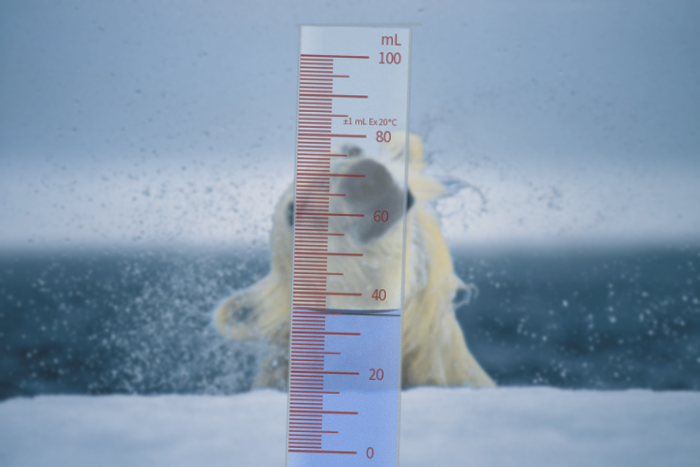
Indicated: 35
